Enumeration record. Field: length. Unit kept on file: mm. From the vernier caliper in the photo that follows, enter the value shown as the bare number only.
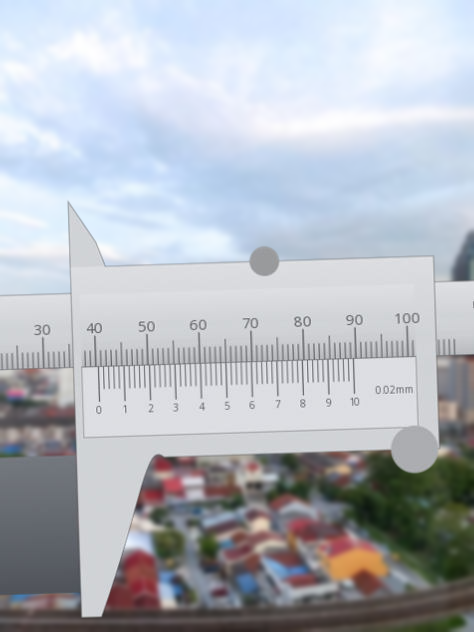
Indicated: 40.5
